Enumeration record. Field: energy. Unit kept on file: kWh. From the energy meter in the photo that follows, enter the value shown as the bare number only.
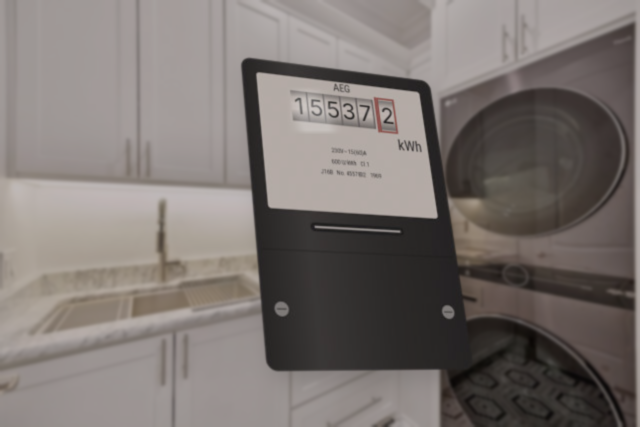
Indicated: 15537.2
